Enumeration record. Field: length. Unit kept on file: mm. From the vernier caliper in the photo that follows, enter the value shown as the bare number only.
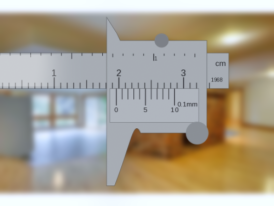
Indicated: 19.6
